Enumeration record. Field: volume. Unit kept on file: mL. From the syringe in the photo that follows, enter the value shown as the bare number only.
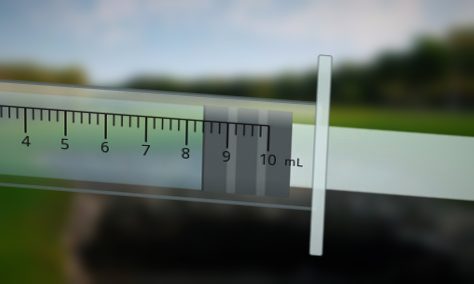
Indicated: 8.4
